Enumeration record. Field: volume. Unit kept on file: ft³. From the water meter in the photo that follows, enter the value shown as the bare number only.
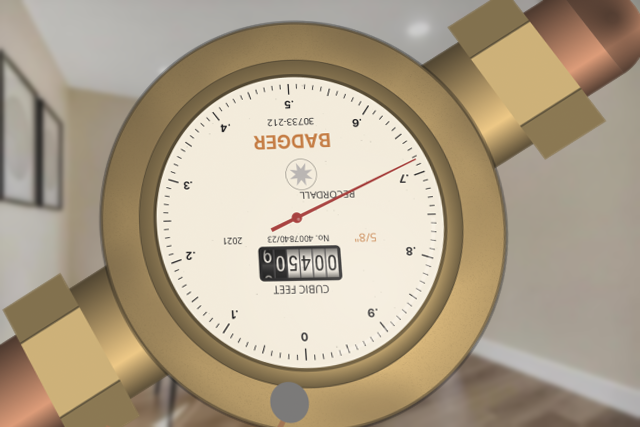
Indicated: 4508.68
